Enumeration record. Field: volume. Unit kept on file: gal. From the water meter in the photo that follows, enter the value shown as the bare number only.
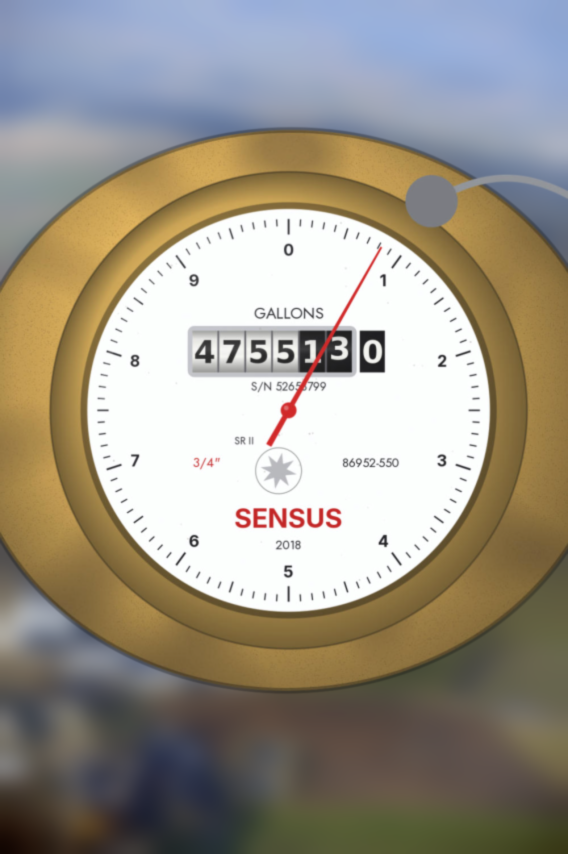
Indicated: 4755130.8
